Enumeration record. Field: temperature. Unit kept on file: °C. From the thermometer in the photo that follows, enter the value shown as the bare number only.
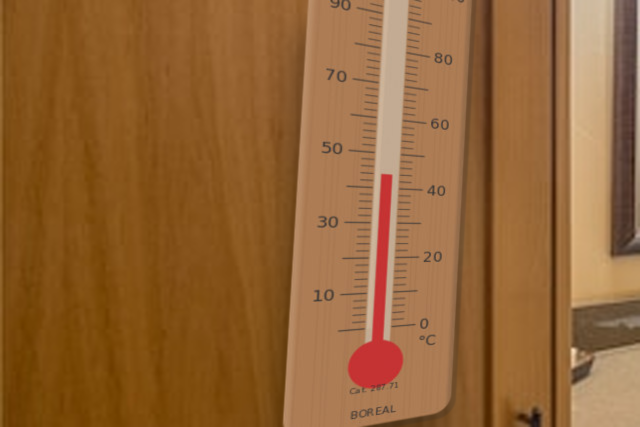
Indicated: 44
